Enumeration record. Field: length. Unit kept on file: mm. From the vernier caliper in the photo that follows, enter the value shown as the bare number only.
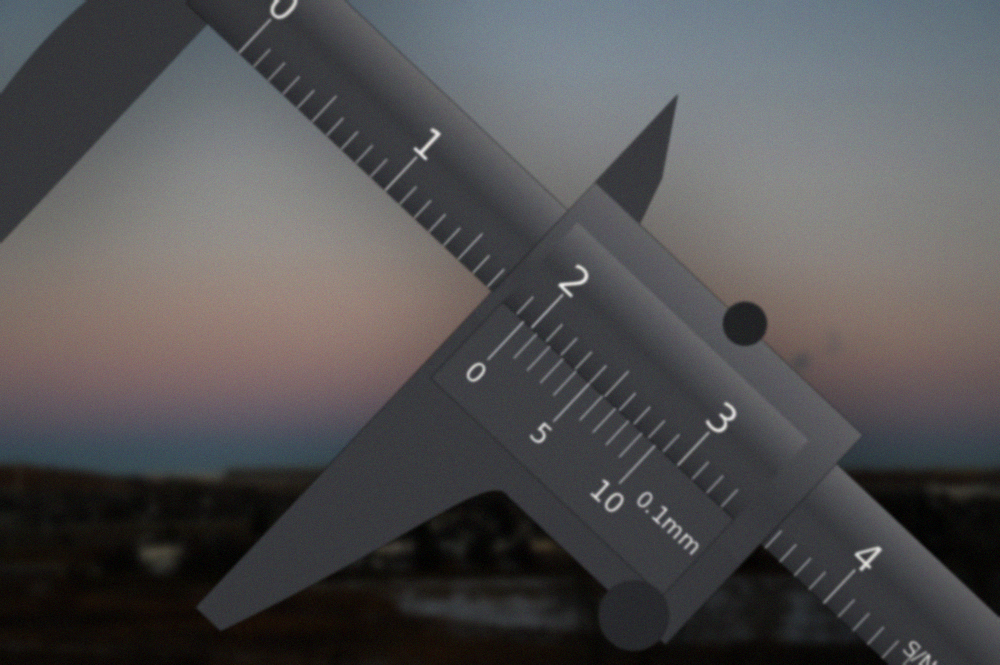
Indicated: 19.5
